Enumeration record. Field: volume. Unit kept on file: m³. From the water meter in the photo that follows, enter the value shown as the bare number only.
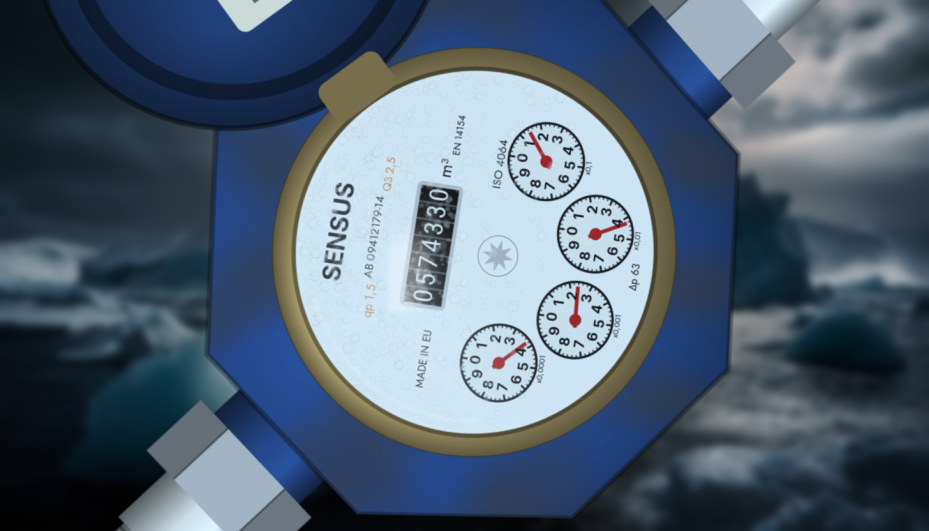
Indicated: 574330.1423
